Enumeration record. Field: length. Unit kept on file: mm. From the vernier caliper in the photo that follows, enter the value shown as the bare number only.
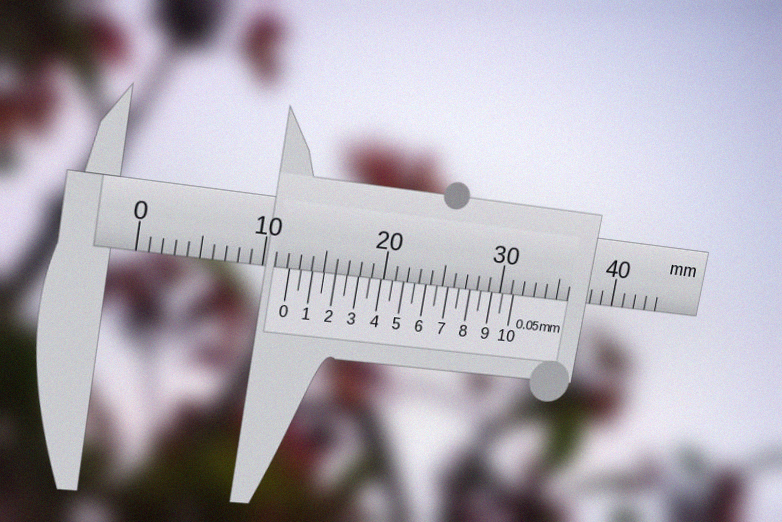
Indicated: 12.2
